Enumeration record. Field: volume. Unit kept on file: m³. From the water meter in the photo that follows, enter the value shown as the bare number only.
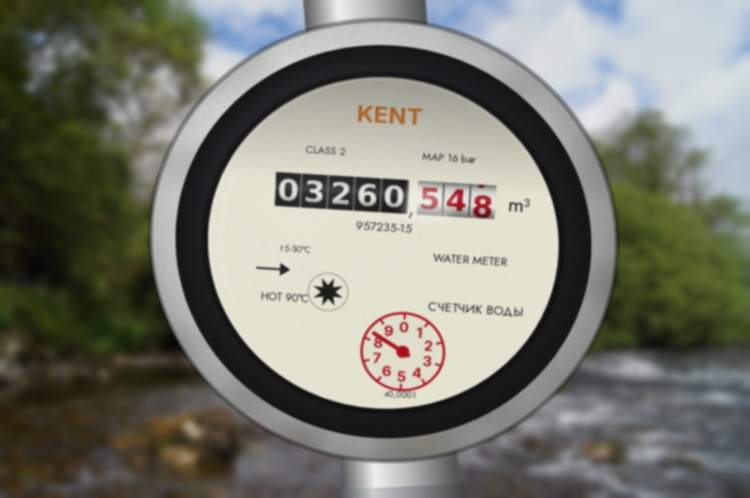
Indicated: 3260.5478
